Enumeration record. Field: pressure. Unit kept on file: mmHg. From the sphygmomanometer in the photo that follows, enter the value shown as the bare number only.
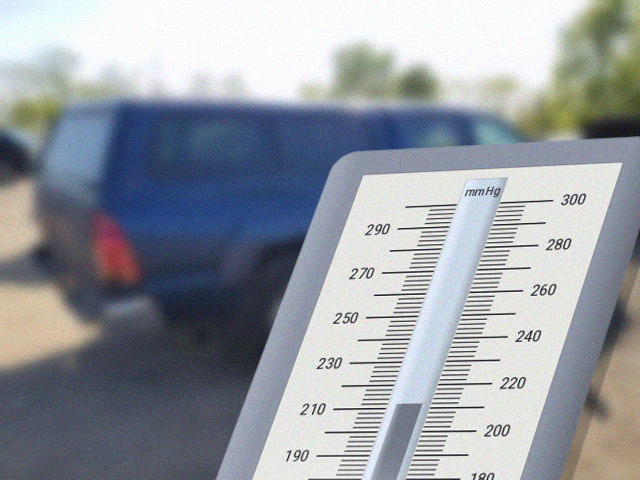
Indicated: 212
